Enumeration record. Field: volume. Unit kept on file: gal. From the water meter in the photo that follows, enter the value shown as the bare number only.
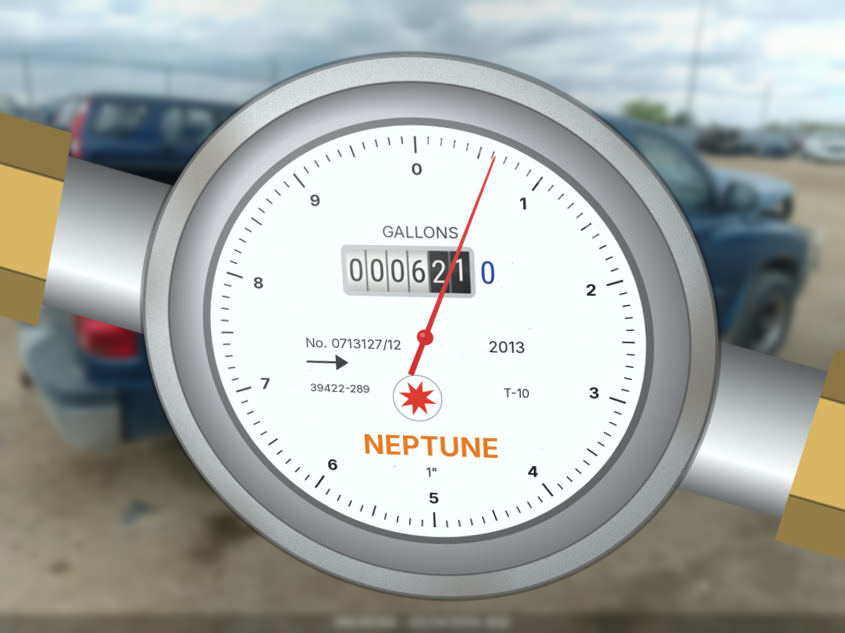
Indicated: 6210.6
